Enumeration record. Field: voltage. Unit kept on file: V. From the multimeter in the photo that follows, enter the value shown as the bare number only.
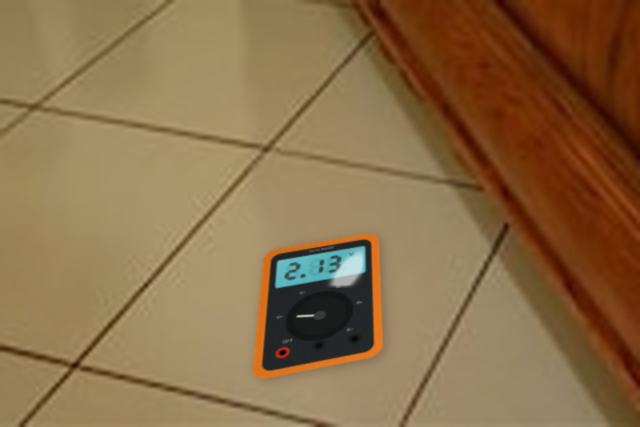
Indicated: 2.13
